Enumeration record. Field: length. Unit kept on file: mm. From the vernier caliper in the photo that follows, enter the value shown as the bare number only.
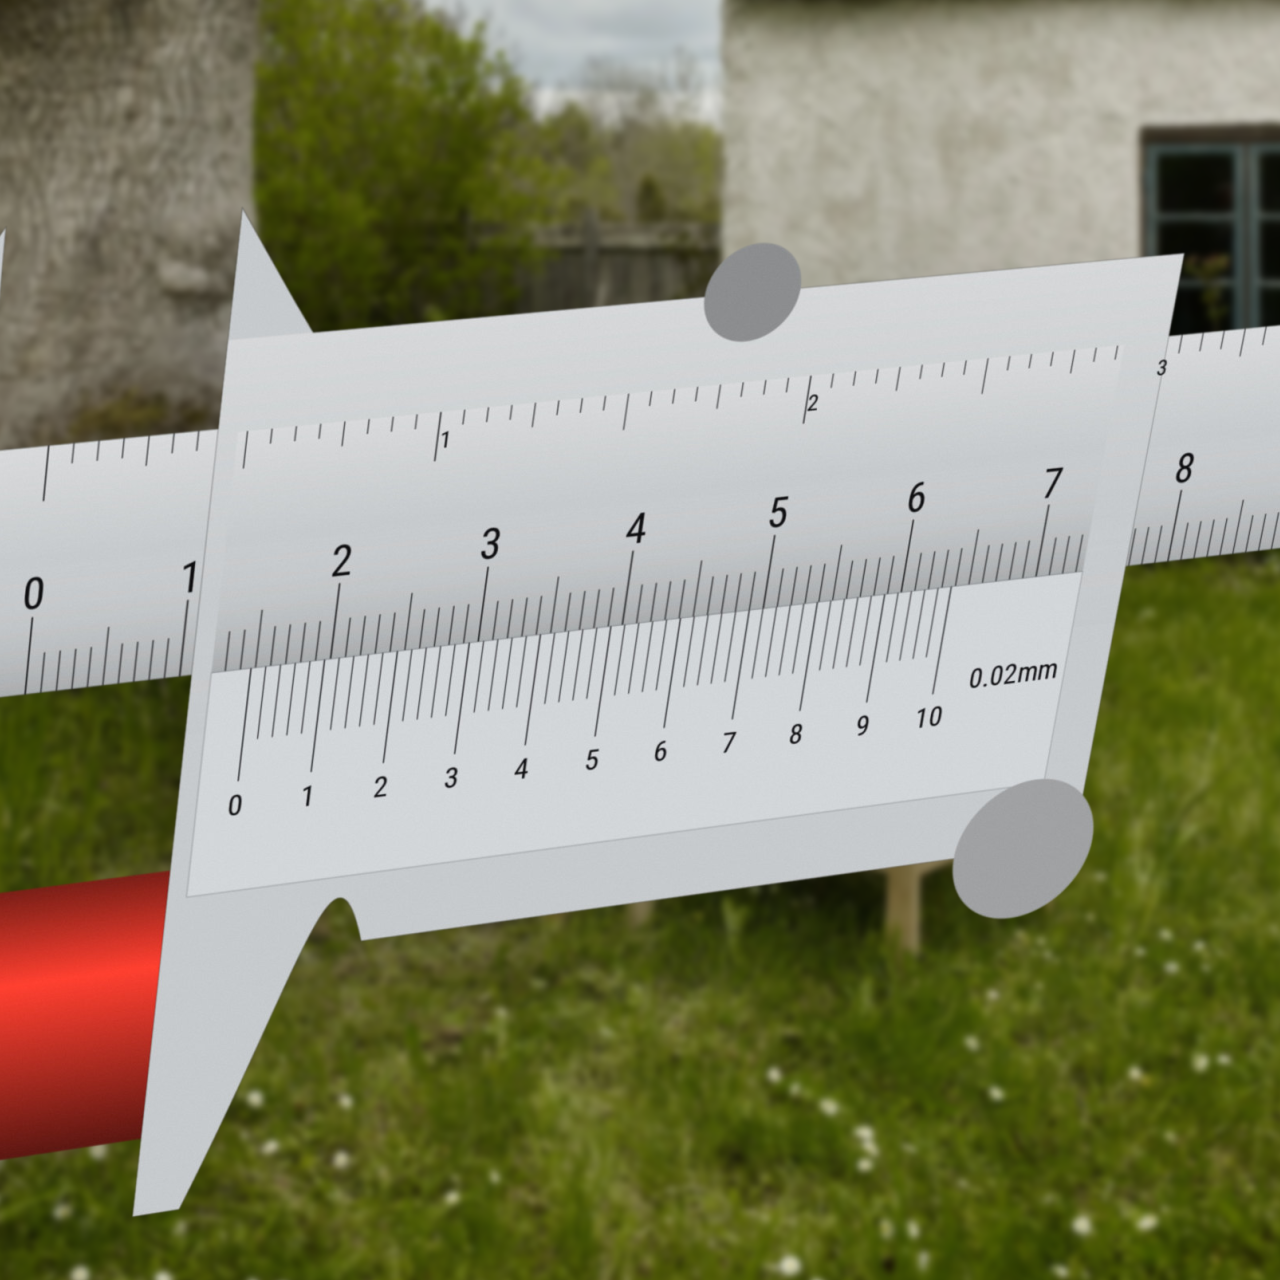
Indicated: 14.7
